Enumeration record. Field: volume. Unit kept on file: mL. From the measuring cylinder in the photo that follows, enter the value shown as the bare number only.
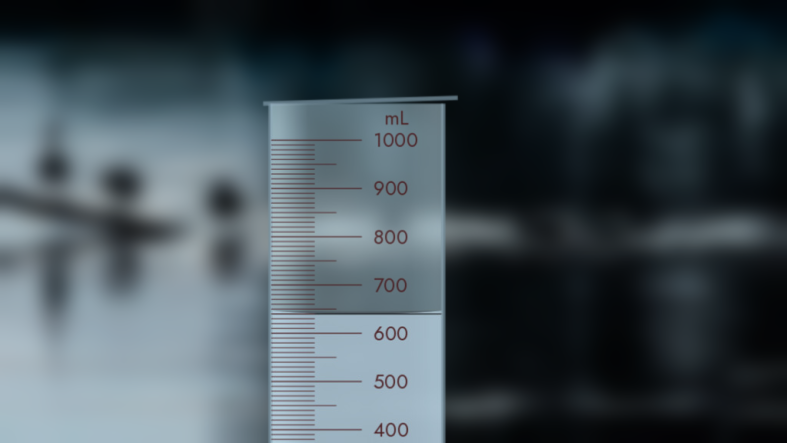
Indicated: 640
